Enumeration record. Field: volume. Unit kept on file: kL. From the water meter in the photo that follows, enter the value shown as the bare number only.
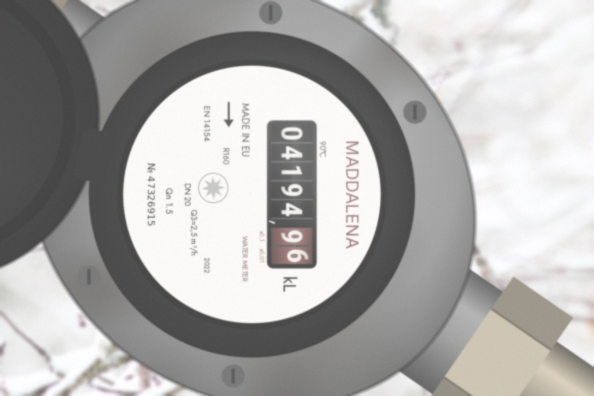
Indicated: 4194.96
